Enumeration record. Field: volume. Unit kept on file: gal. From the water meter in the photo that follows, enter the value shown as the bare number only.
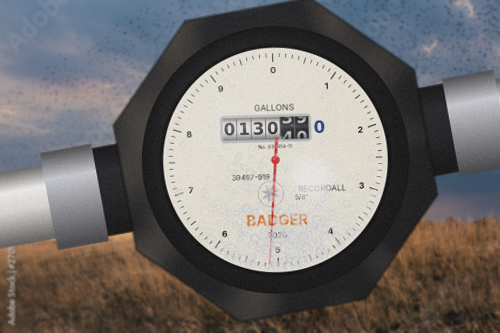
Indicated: 130395.1
